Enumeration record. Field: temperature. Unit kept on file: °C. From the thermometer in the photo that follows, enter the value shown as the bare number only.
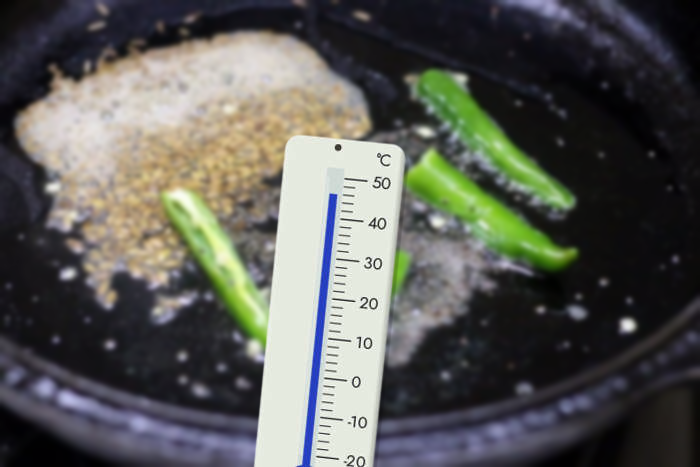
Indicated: 46
